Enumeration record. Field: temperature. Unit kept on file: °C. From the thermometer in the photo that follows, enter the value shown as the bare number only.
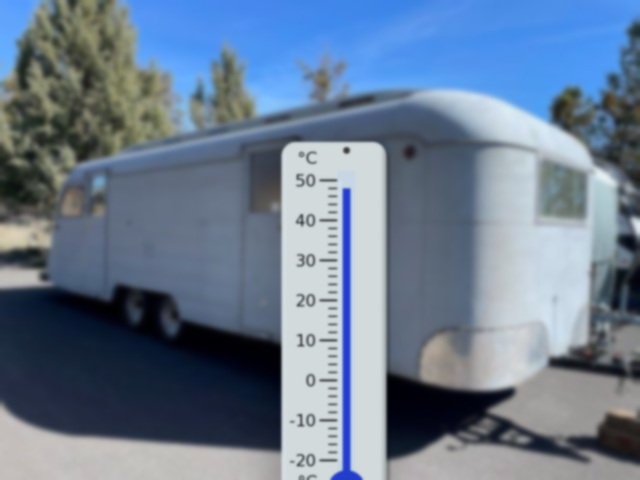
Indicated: 48
